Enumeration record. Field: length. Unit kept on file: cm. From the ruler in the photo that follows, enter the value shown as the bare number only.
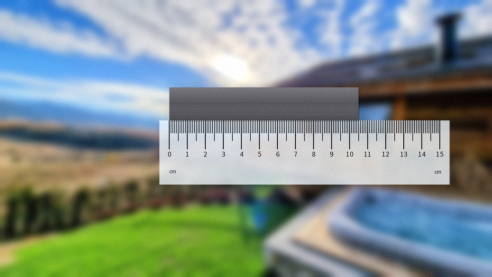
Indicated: 10.5
